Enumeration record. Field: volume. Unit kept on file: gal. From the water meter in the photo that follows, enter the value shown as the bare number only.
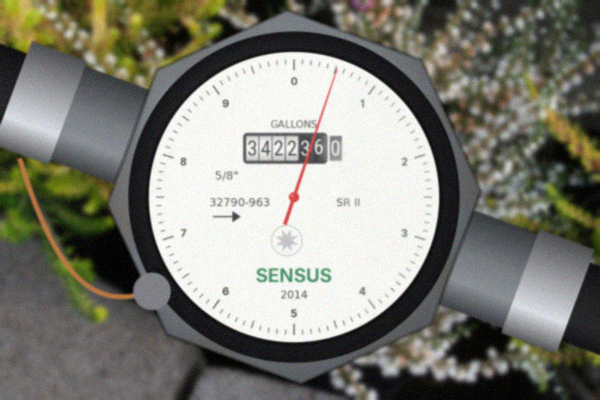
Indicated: 3422360.5
